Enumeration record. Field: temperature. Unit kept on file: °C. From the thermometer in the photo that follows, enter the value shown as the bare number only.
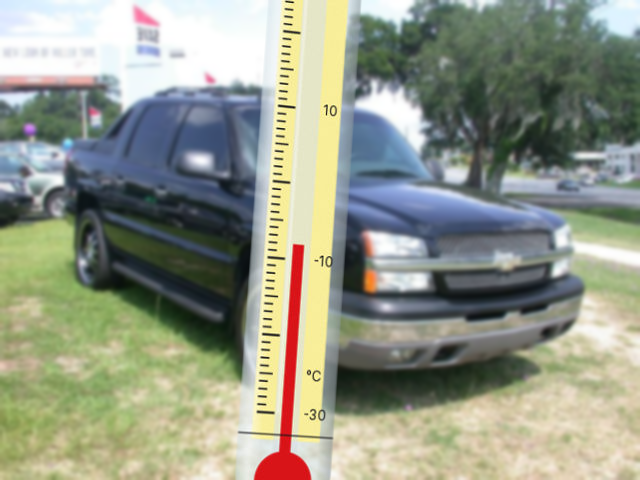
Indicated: -8
